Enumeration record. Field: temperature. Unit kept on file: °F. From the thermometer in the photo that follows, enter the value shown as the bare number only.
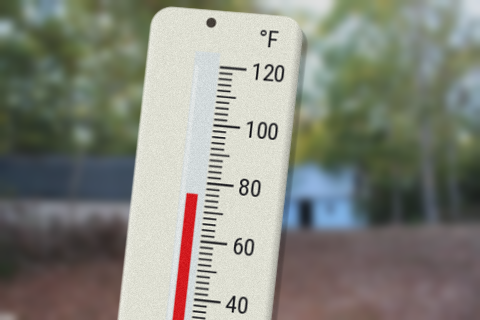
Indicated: 76
